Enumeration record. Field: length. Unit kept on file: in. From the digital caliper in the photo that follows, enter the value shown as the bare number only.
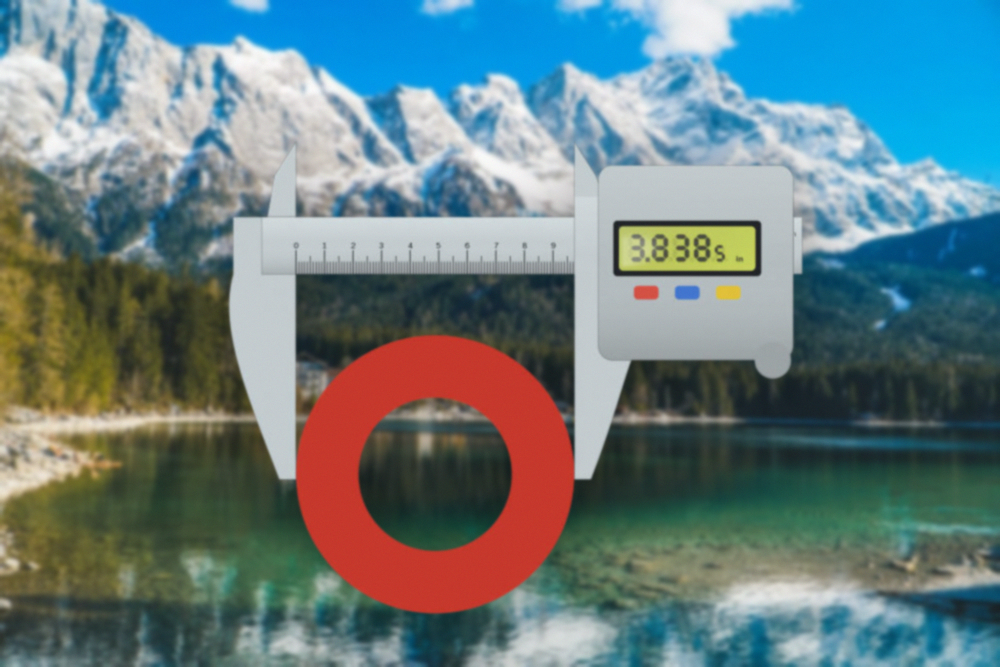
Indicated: 3.8385
